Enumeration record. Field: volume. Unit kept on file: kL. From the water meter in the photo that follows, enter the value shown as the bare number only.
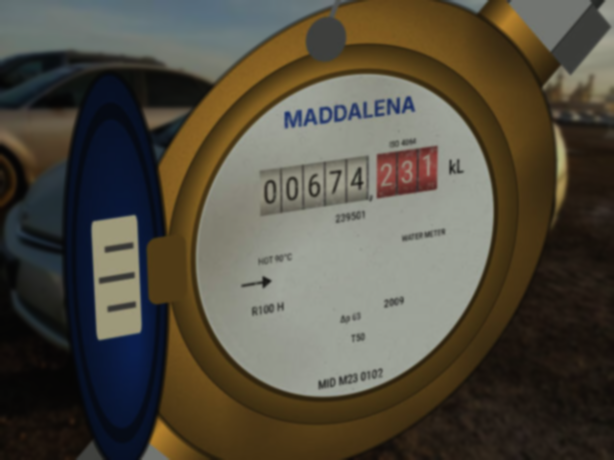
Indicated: 674.231
